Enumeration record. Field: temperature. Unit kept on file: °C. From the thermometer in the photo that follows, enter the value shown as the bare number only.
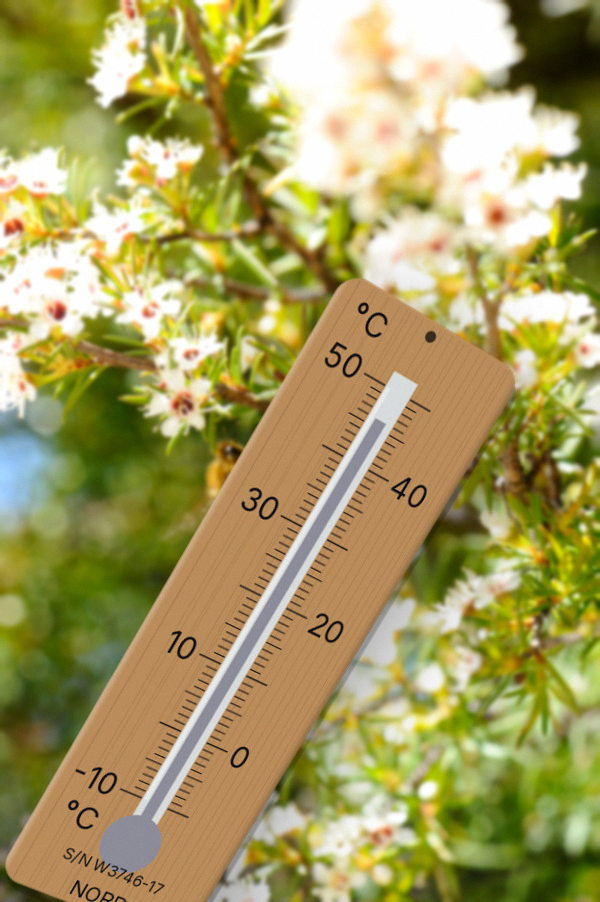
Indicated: 46
